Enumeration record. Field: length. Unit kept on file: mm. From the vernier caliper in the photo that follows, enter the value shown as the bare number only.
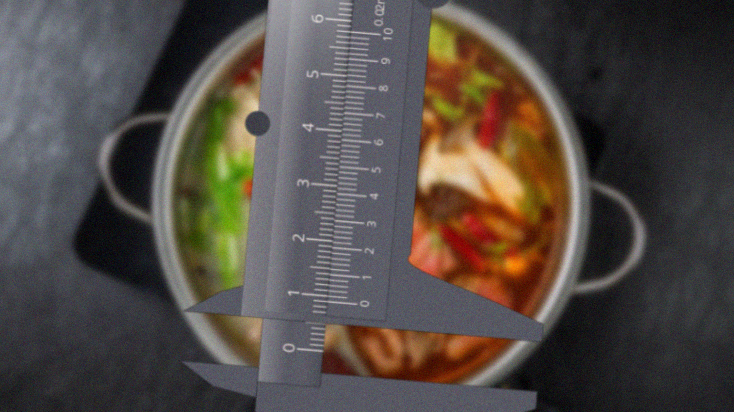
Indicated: 9.0
